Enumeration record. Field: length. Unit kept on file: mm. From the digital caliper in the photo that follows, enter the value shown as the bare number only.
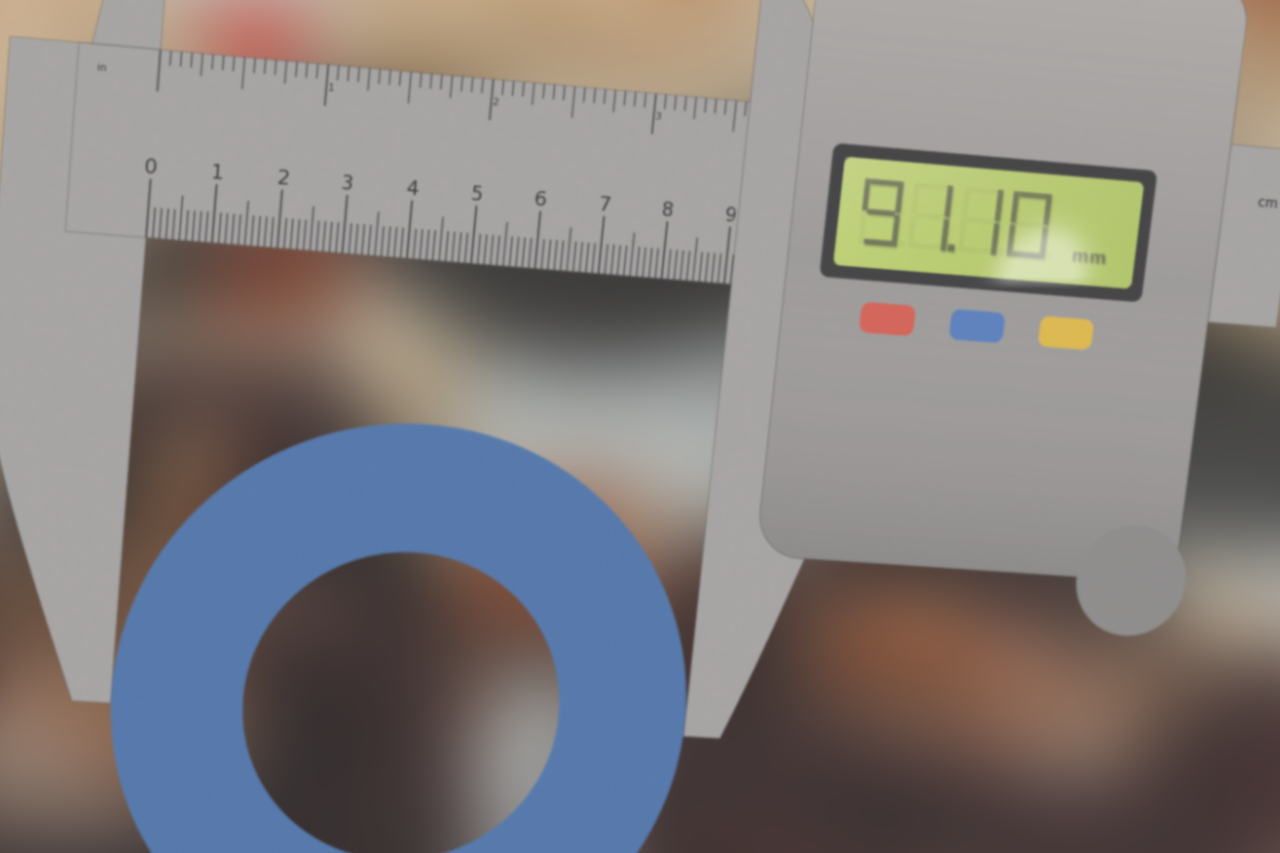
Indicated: 91.10
